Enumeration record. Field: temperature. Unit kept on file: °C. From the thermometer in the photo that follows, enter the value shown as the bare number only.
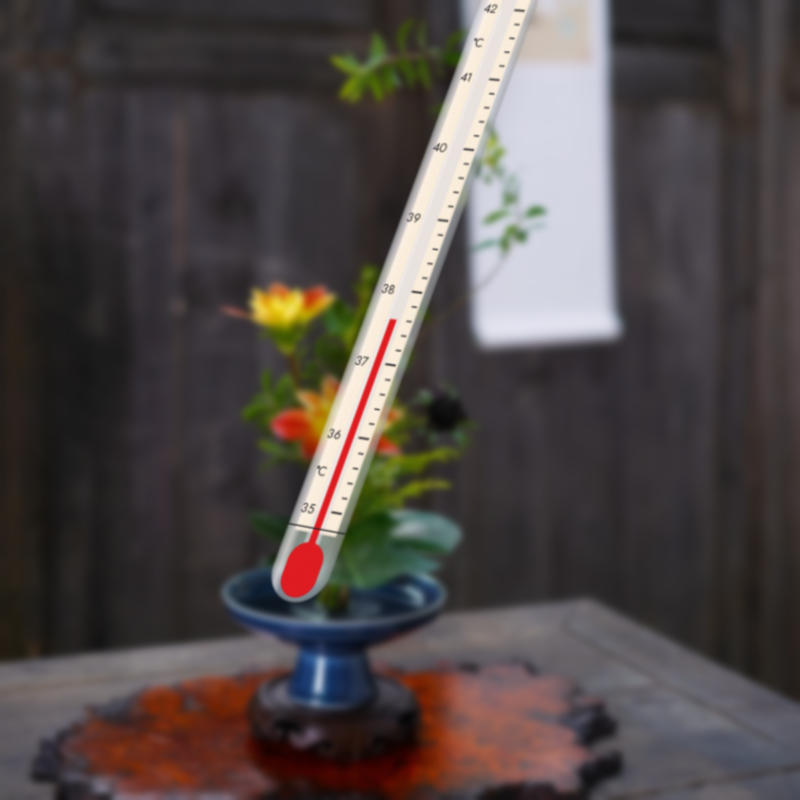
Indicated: 37.6
